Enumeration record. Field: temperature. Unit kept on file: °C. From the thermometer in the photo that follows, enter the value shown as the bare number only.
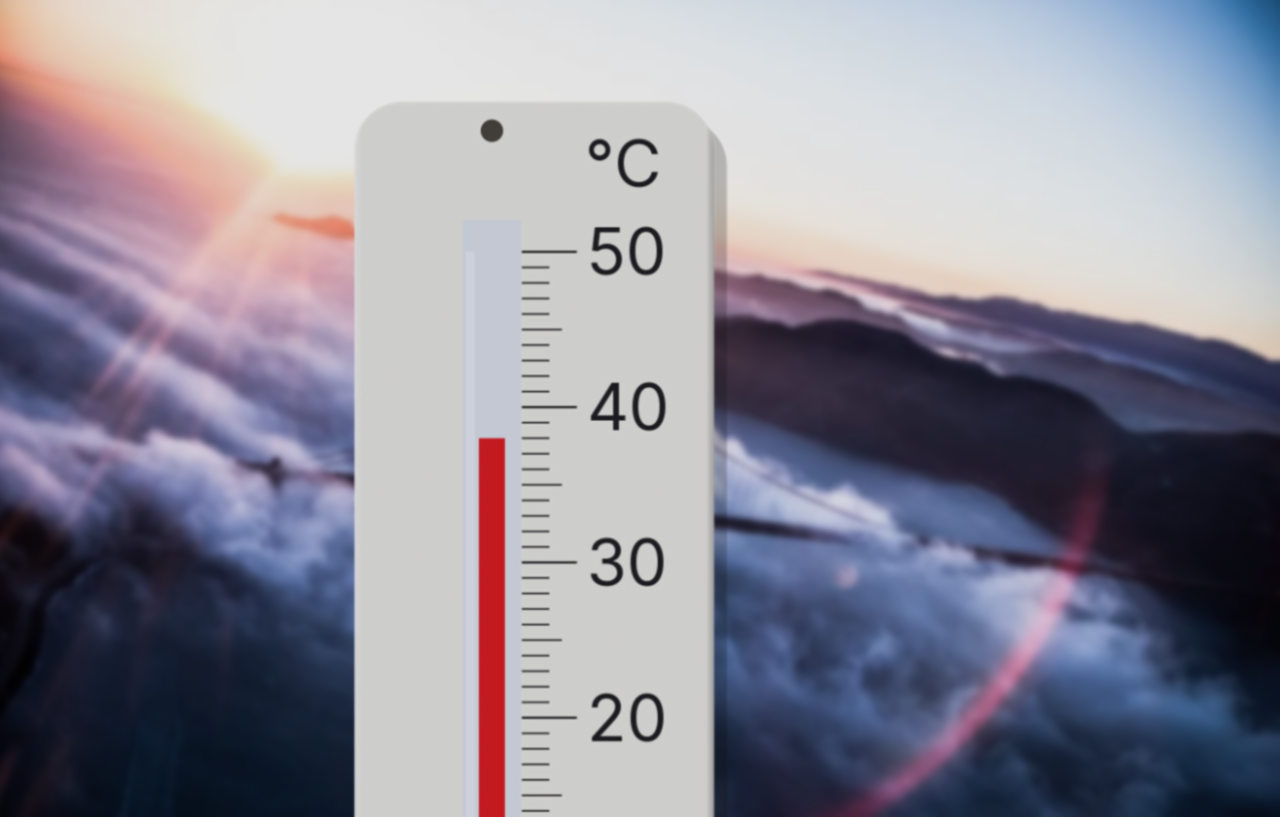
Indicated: 38
